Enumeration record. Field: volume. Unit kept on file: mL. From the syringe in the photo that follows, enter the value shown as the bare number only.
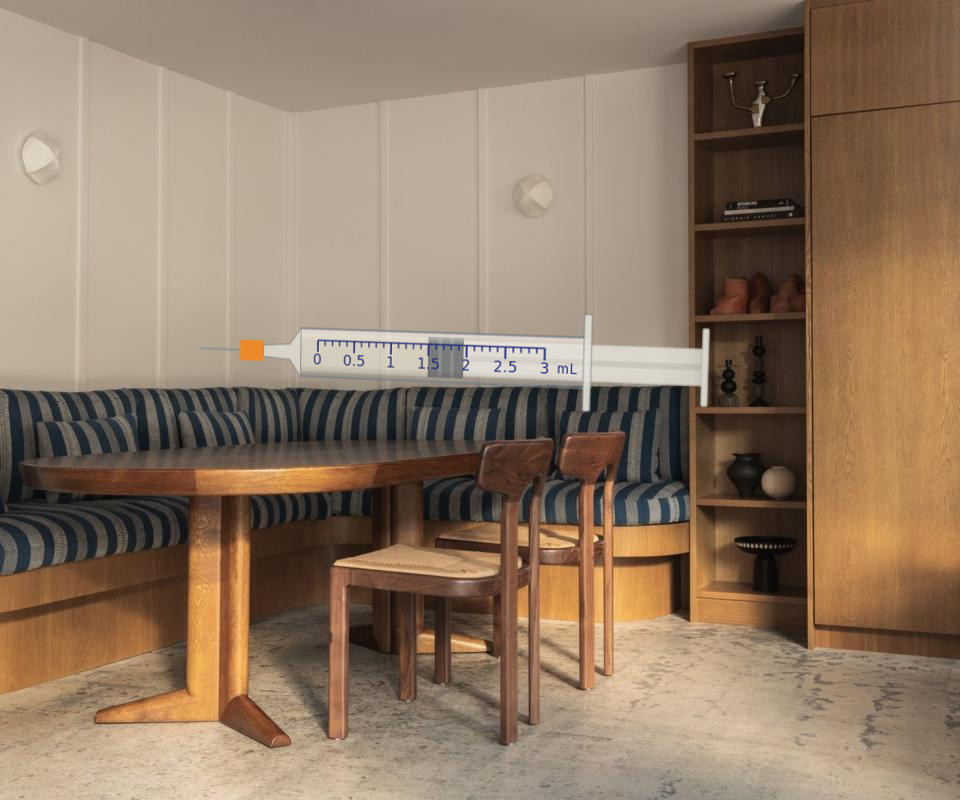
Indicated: 1.5
